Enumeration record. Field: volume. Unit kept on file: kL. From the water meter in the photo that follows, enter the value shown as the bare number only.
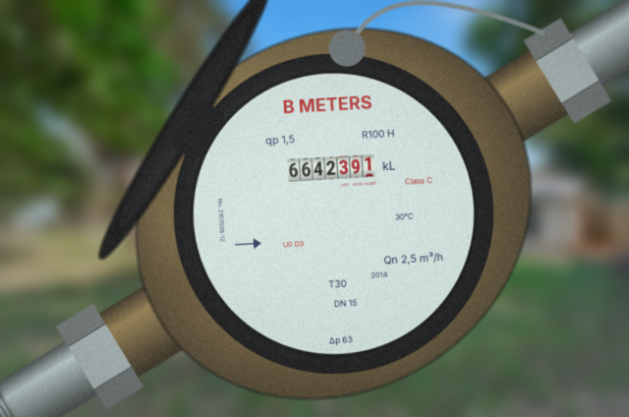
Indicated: 6642.391
